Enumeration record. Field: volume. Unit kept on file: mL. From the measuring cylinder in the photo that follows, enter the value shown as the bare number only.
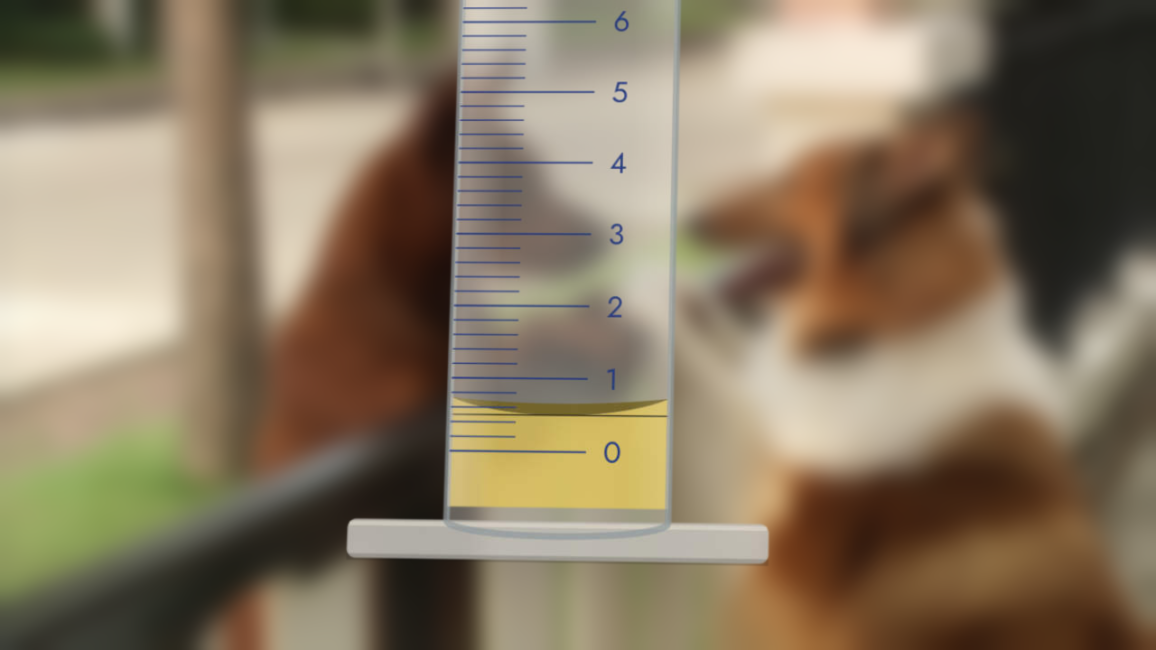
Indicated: 0.5
